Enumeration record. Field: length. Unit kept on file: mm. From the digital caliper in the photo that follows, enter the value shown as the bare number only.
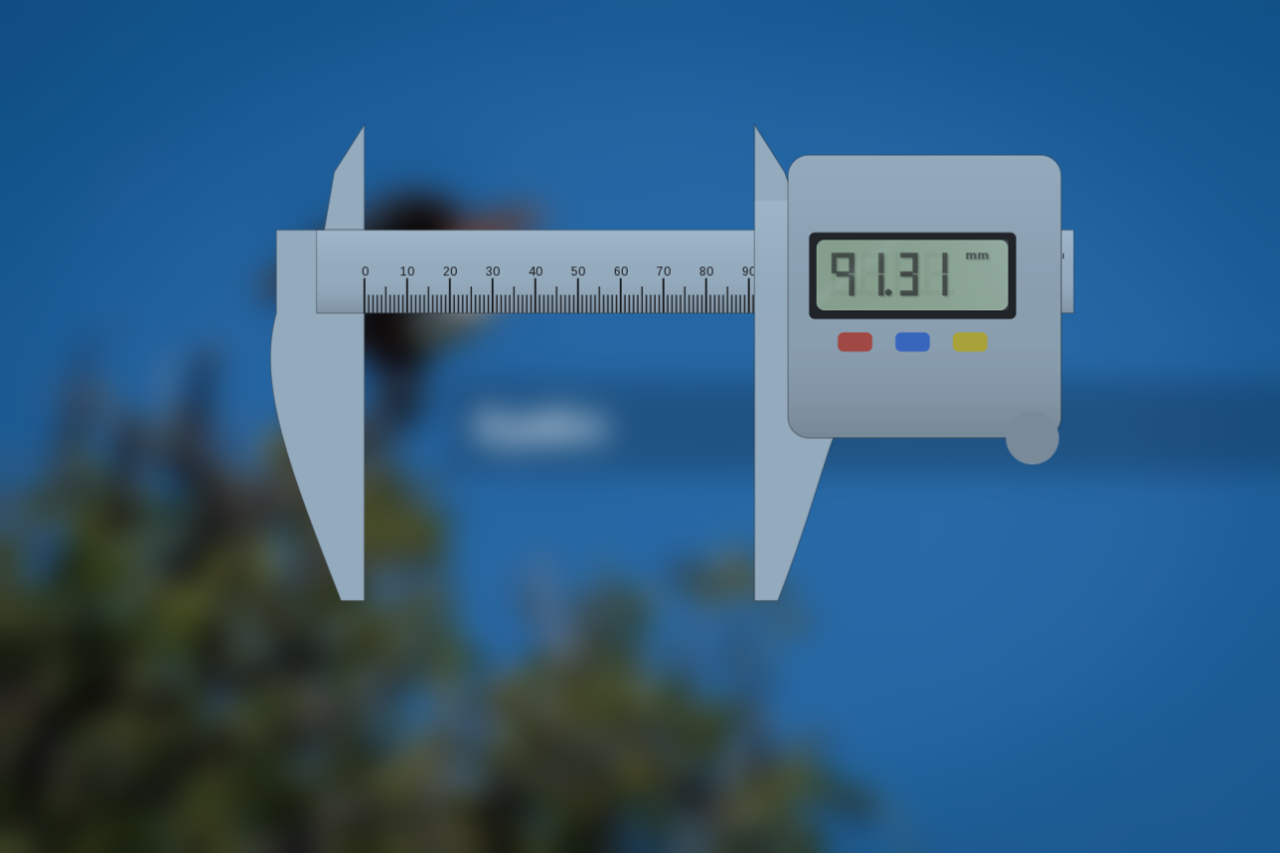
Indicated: 91.31
